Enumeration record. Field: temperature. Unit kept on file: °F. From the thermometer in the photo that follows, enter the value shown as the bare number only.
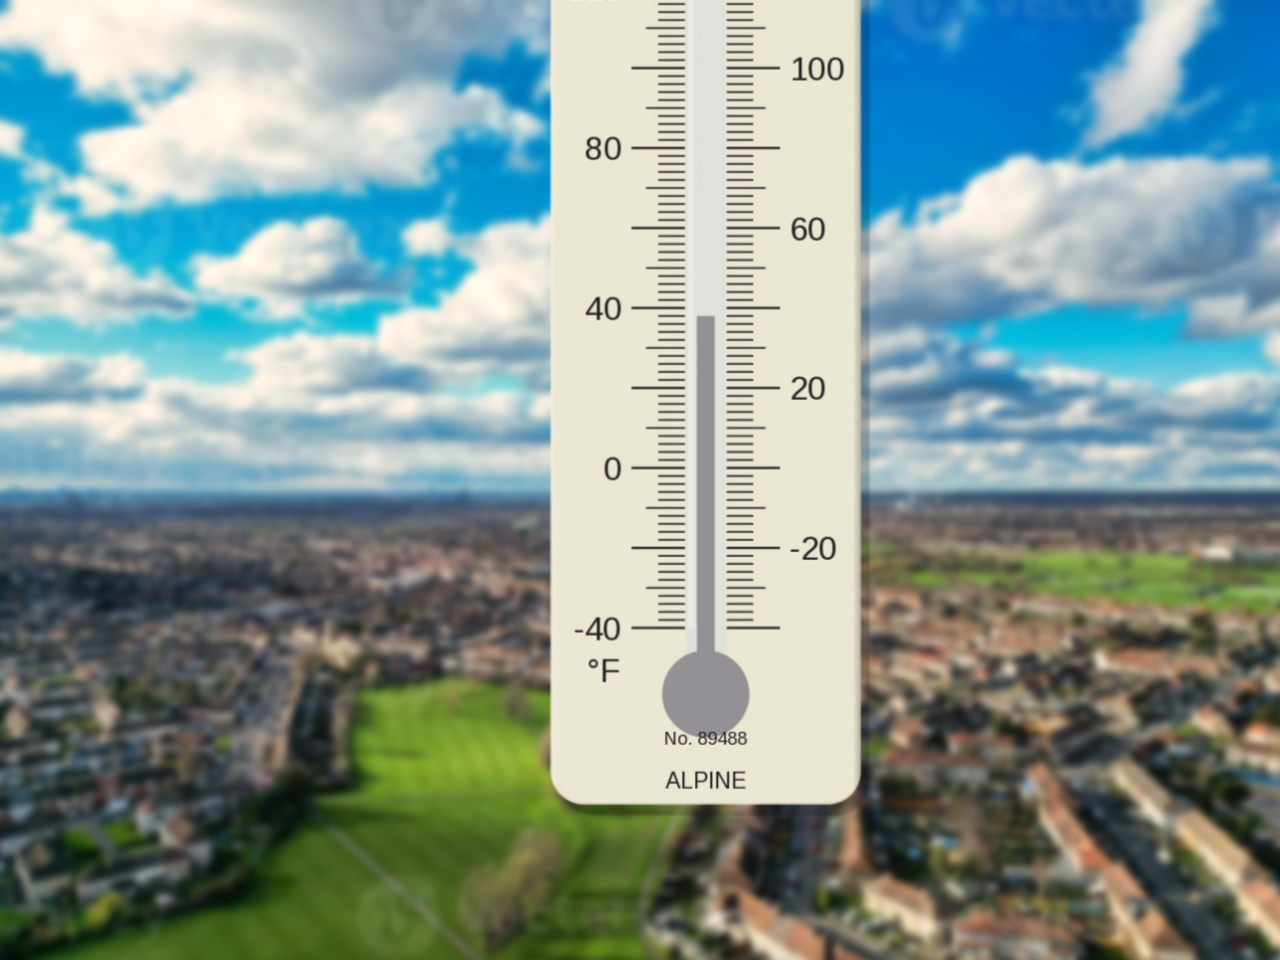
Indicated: 38
